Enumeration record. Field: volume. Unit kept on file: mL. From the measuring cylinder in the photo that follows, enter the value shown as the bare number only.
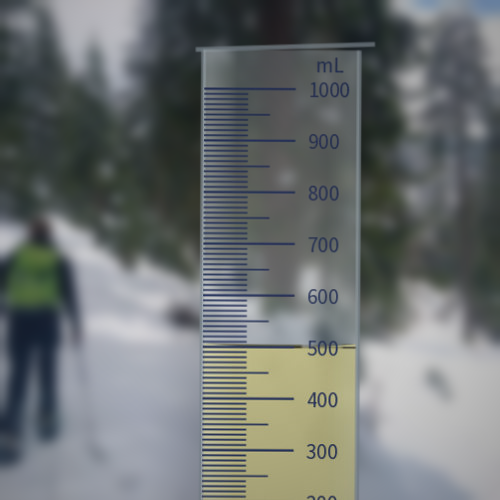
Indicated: 500
